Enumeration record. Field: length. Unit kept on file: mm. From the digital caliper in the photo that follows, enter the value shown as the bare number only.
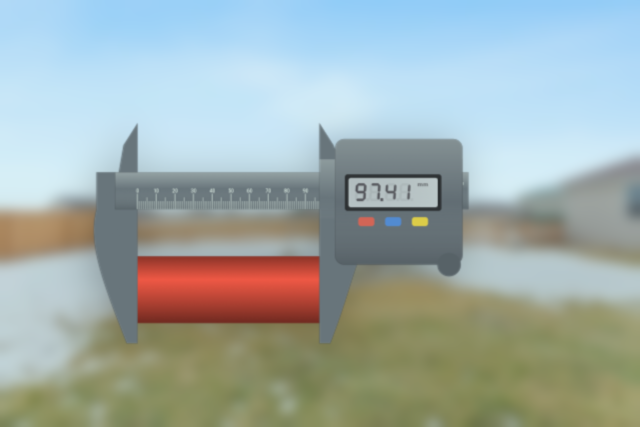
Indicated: 97.41
